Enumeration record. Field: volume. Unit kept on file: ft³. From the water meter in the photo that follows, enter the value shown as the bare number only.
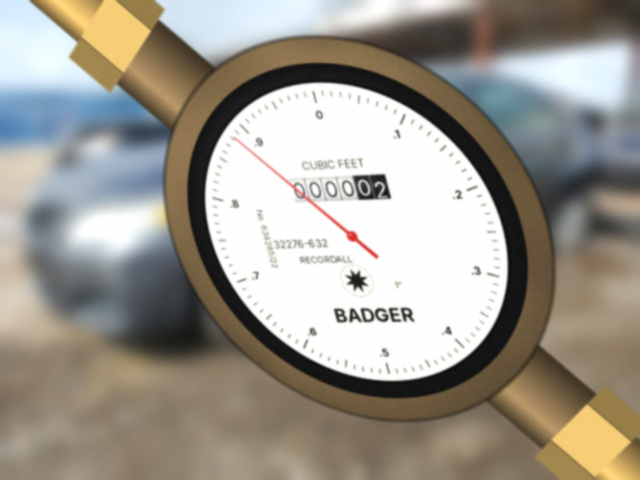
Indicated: 1.88
